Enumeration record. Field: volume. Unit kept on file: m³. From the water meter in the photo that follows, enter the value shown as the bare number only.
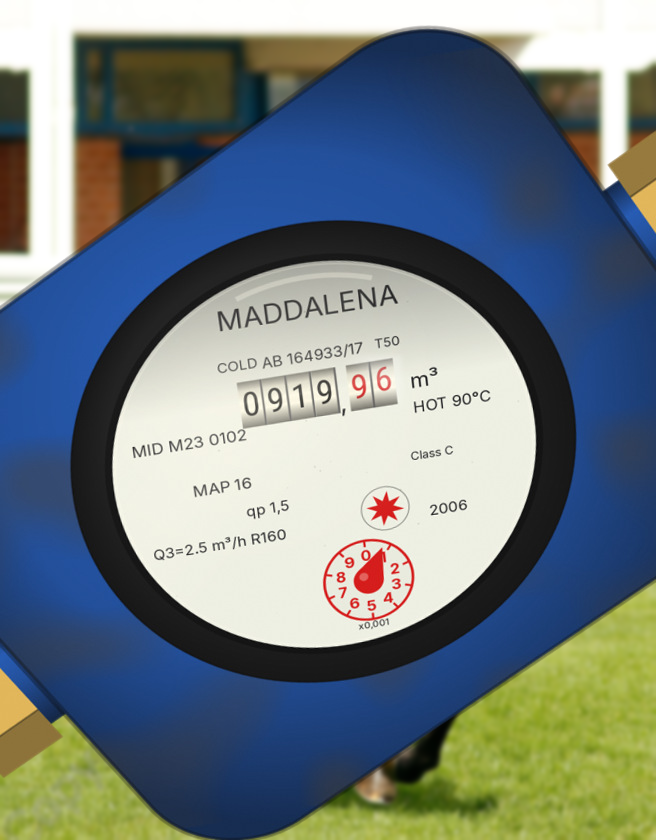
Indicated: 919.960
